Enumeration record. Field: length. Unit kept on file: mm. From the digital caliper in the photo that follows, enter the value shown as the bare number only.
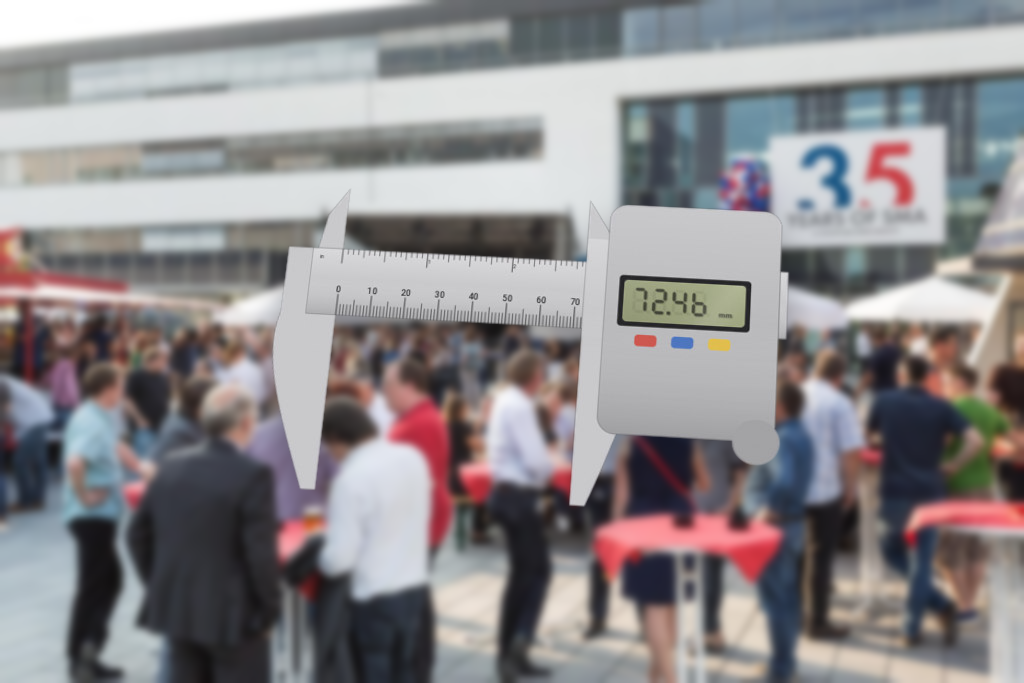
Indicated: 72.46
